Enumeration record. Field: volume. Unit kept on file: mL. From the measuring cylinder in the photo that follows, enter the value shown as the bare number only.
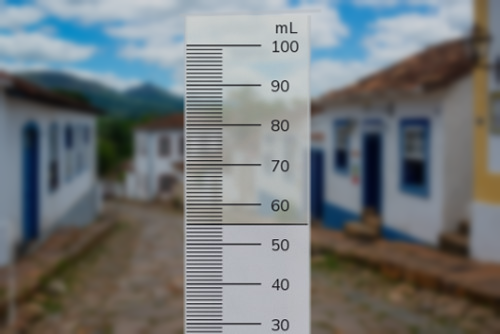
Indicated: 55
